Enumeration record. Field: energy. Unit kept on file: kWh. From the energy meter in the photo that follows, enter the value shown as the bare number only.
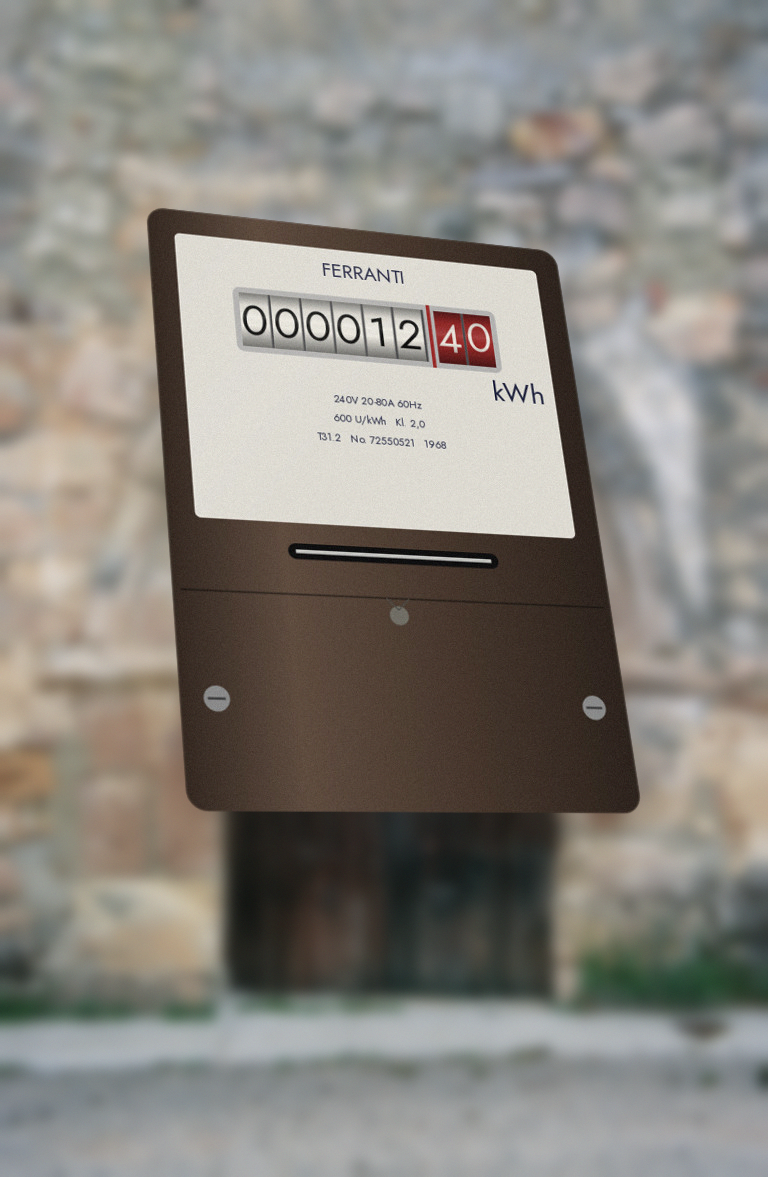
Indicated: 12.40
